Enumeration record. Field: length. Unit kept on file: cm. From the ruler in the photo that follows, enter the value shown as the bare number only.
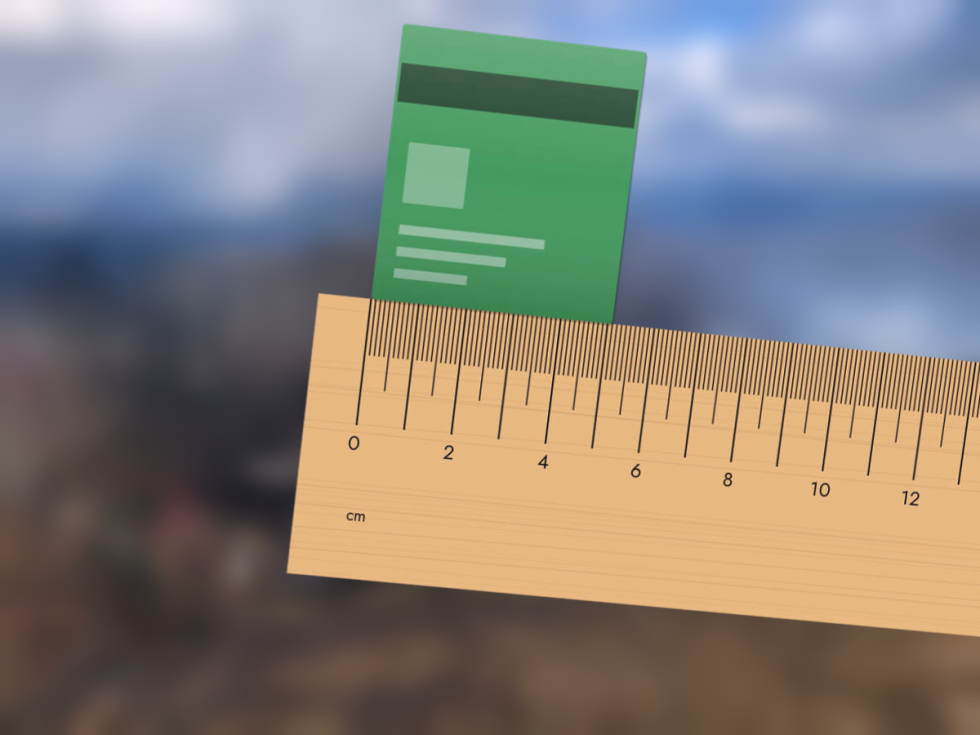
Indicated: 5.1
